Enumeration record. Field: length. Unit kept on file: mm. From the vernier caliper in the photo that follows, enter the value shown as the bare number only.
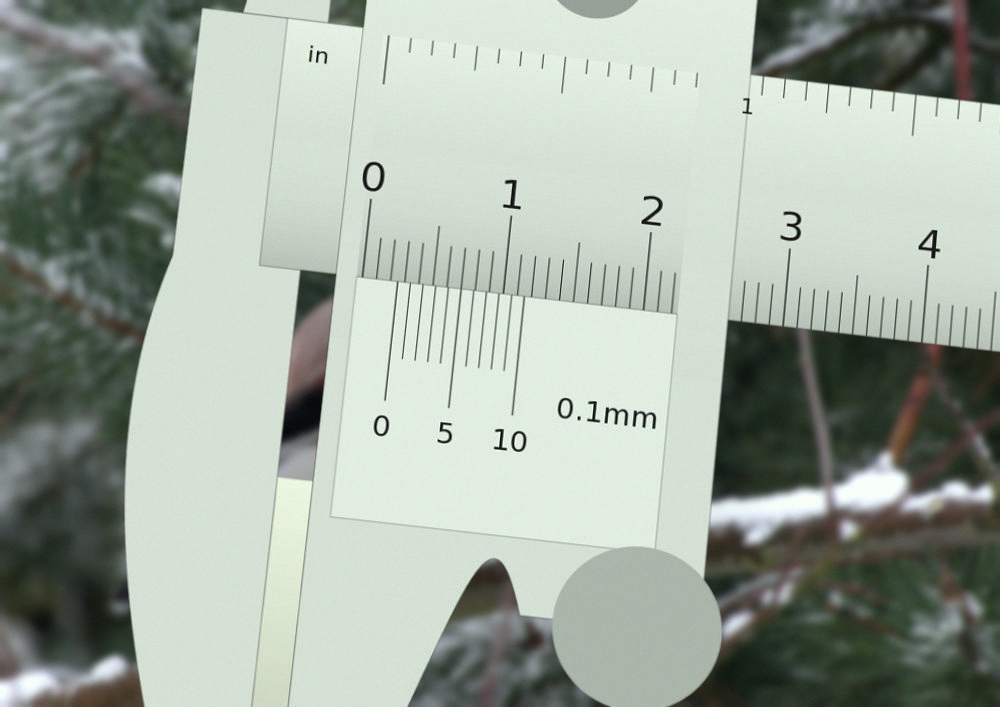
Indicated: 2.5
